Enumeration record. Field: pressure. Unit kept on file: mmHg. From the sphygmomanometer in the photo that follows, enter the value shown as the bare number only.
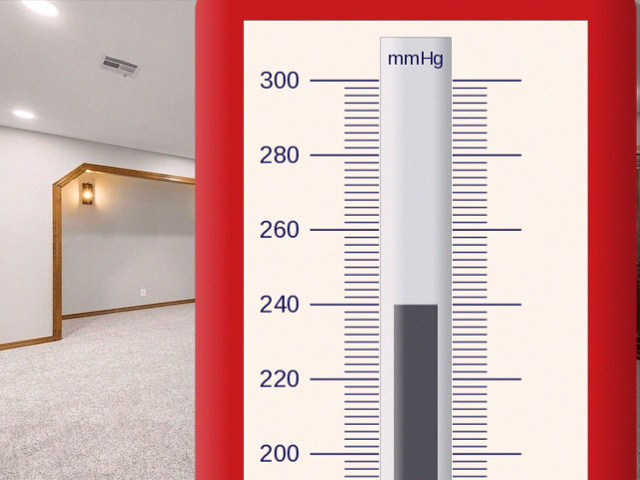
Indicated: 240
